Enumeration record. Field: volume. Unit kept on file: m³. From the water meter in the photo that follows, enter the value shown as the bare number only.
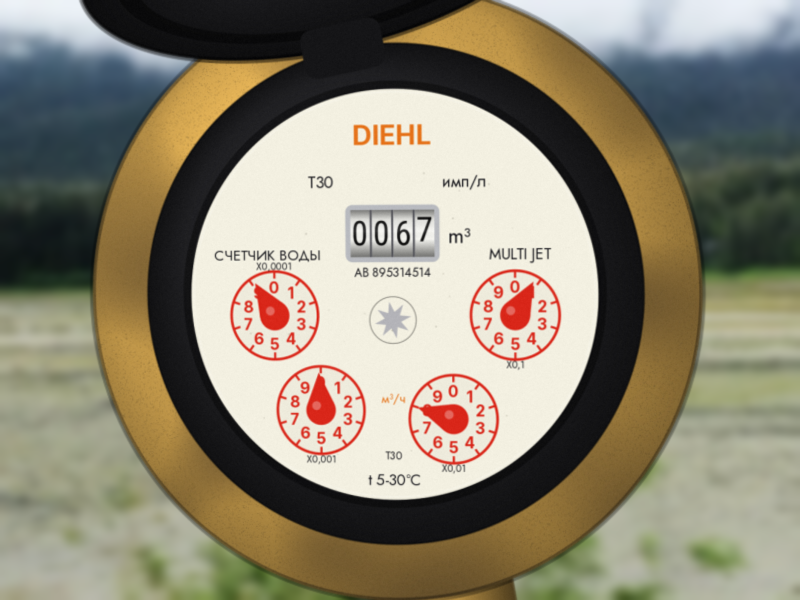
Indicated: 67.0799
